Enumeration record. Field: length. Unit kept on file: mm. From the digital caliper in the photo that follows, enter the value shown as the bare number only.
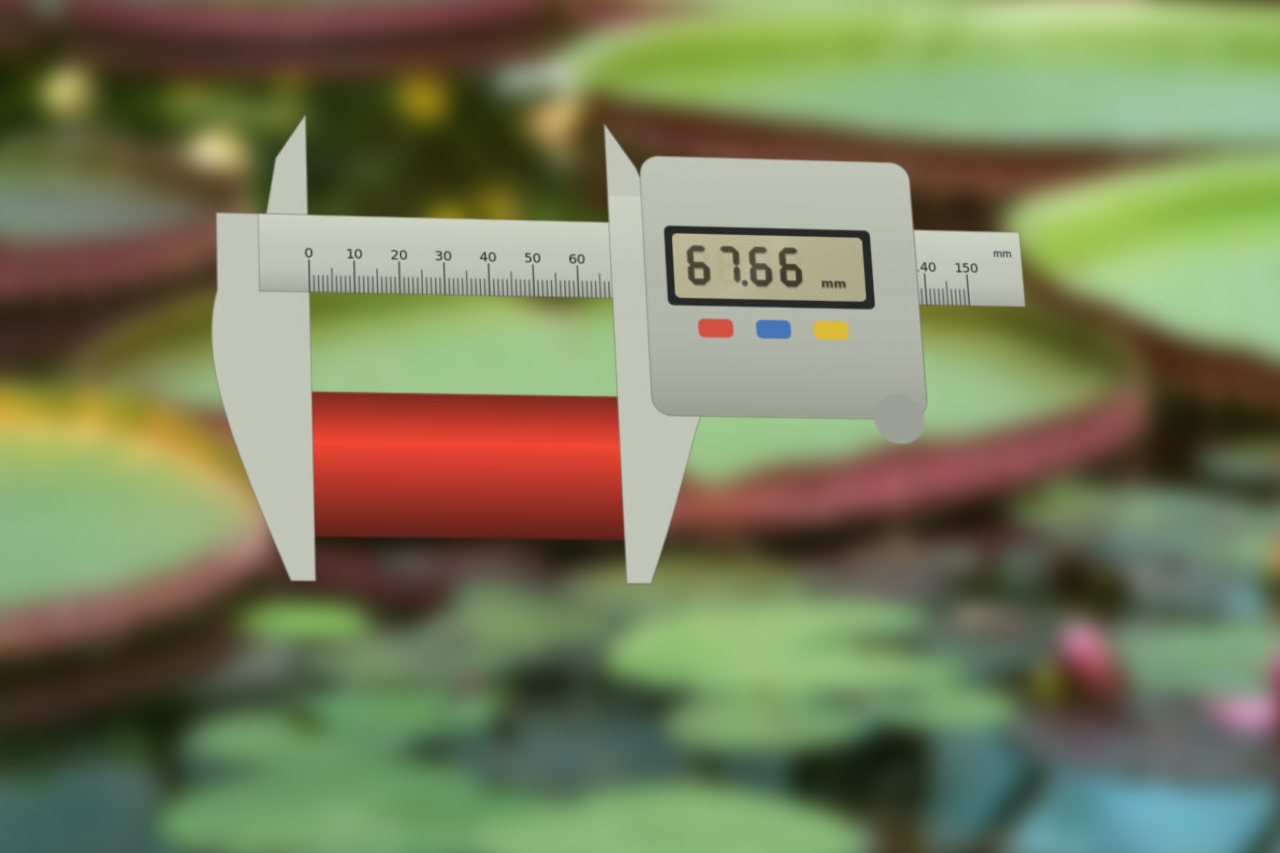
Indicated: 67.66
